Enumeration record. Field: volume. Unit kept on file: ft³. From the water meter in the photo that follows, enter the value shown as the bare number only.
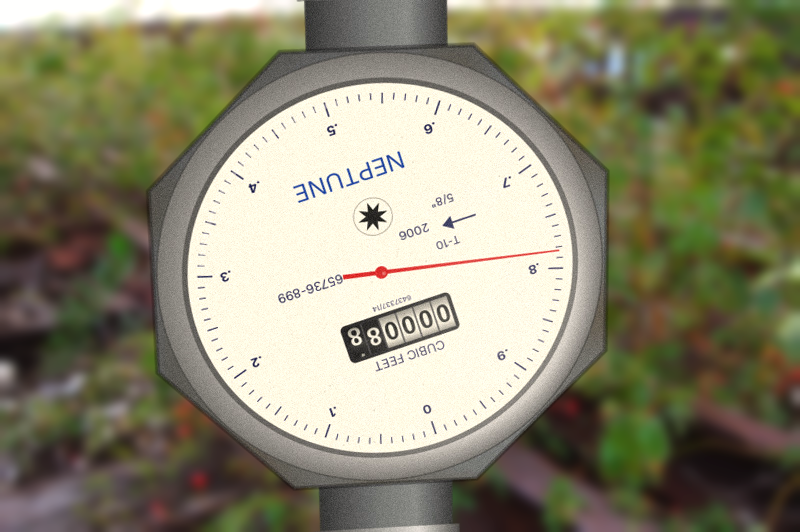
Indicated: 87.78
